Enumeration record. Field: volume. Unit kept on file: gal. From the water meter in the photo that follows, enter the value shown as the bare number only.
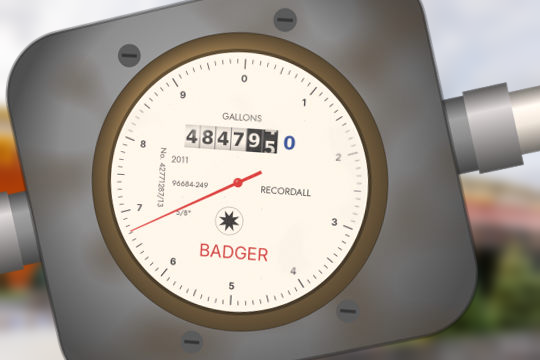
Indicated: 4847946.7
